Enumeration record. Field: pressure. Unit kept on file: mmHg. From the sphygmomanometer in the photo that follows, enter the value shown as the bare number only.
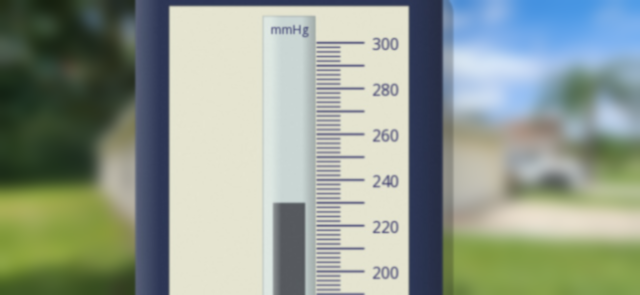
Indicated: 230
